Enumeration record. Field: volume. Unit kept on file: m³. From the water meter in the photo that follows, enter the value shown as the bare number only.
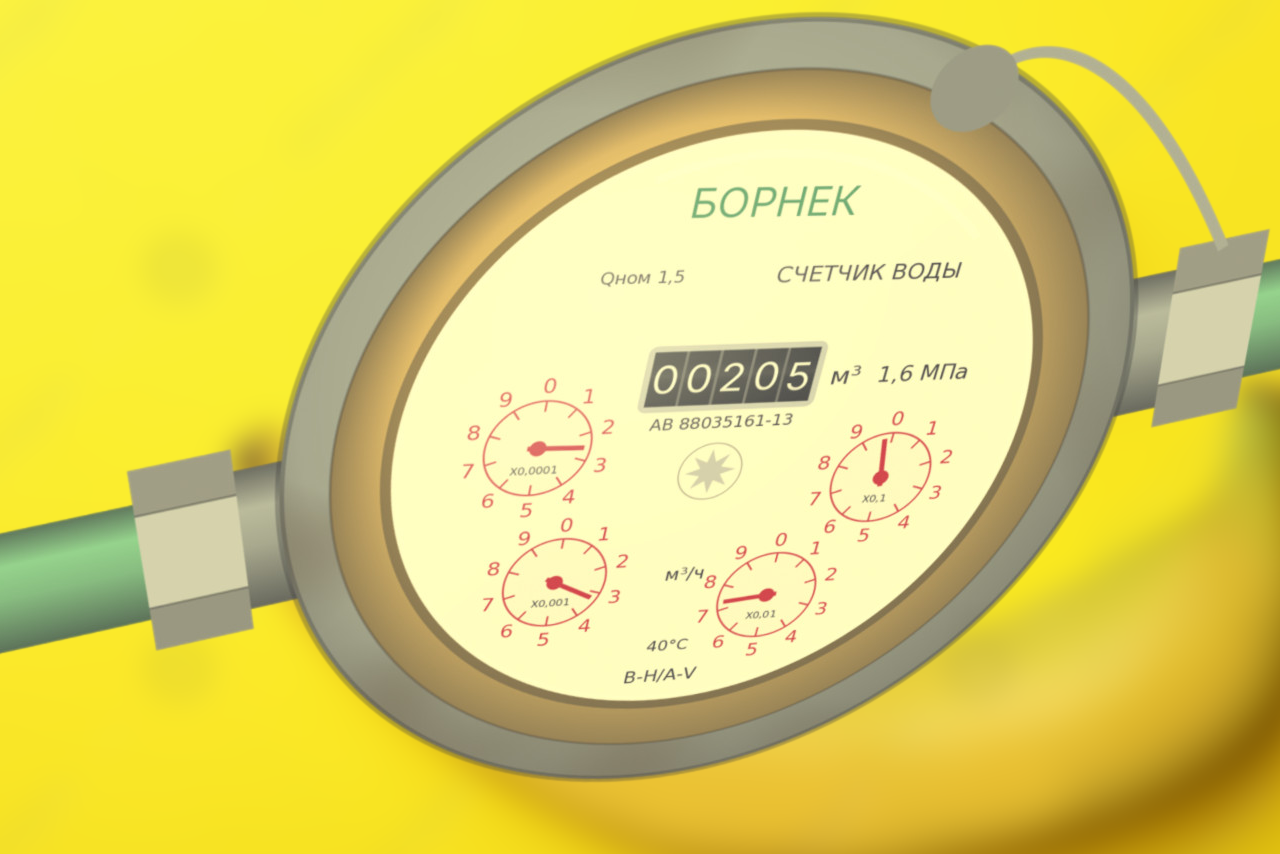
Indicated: 204.9732
